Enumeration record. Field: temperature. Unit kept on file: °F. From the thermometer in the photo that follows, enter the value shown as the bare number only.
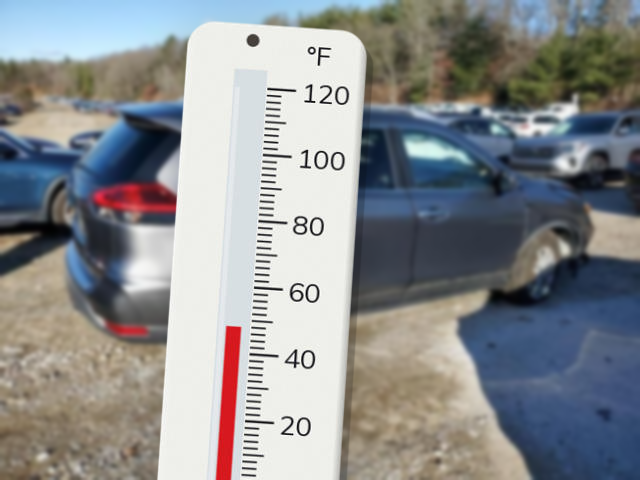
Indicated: 48
